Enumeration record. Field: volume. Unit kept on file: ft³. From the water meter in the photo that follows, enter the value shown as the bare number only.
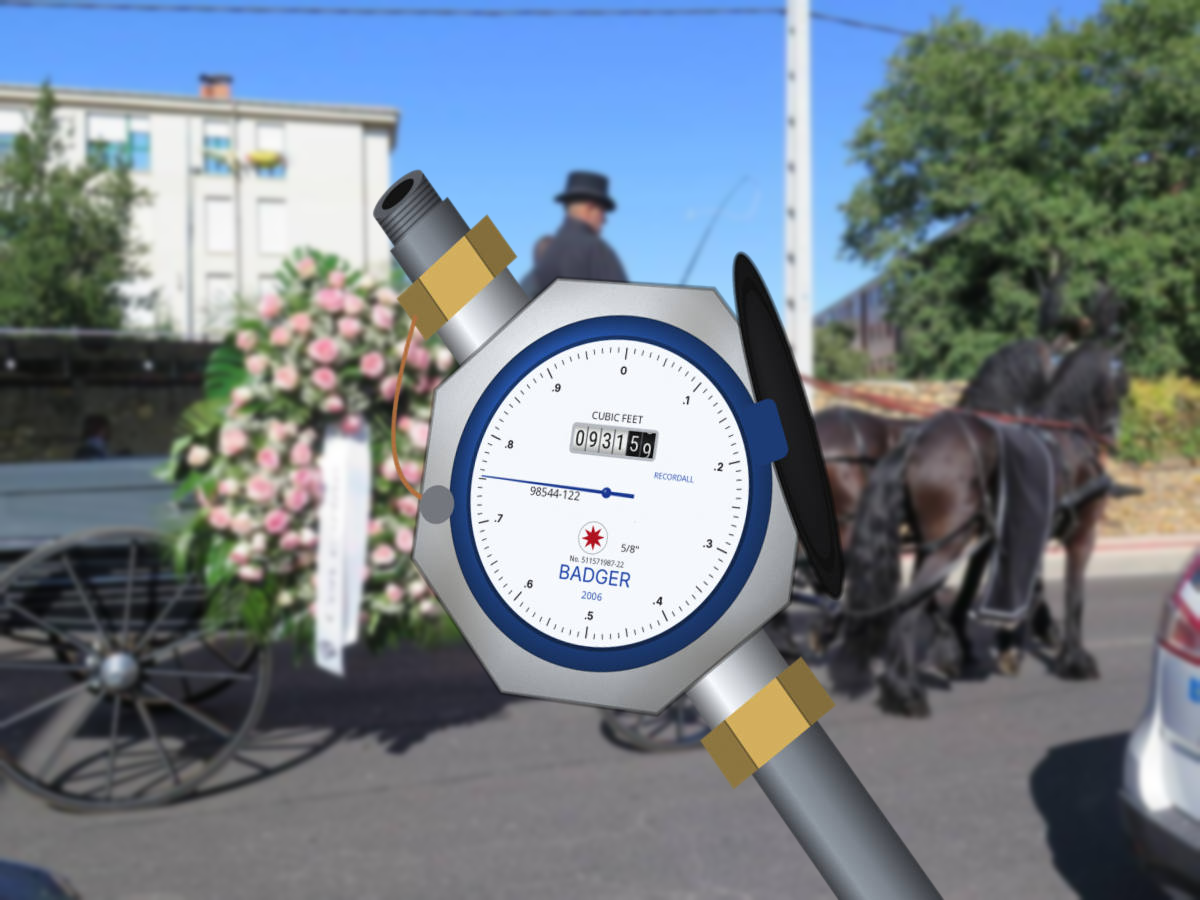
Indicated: 93158.75
